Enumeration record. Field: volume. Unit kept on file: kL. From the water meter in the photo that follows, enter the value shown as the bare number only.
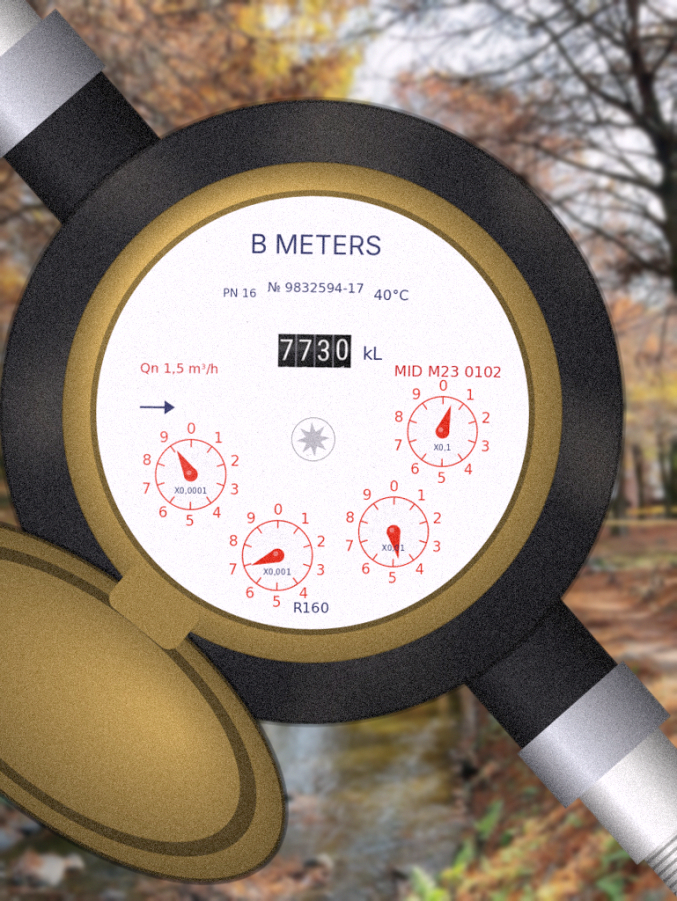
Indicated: 7730.0469
